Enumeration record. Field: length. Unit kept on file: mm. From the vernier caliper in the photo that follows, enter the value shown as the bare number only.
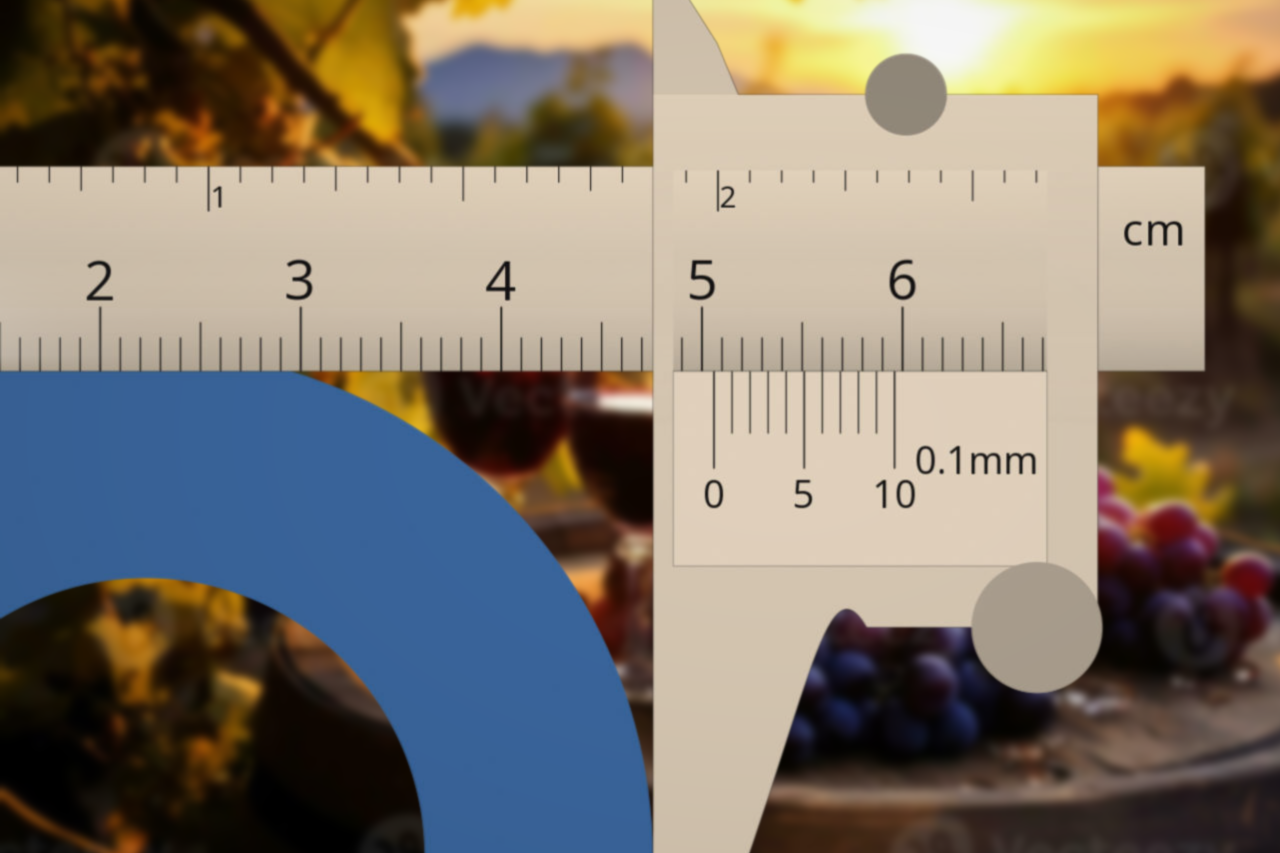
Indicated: 50.6
